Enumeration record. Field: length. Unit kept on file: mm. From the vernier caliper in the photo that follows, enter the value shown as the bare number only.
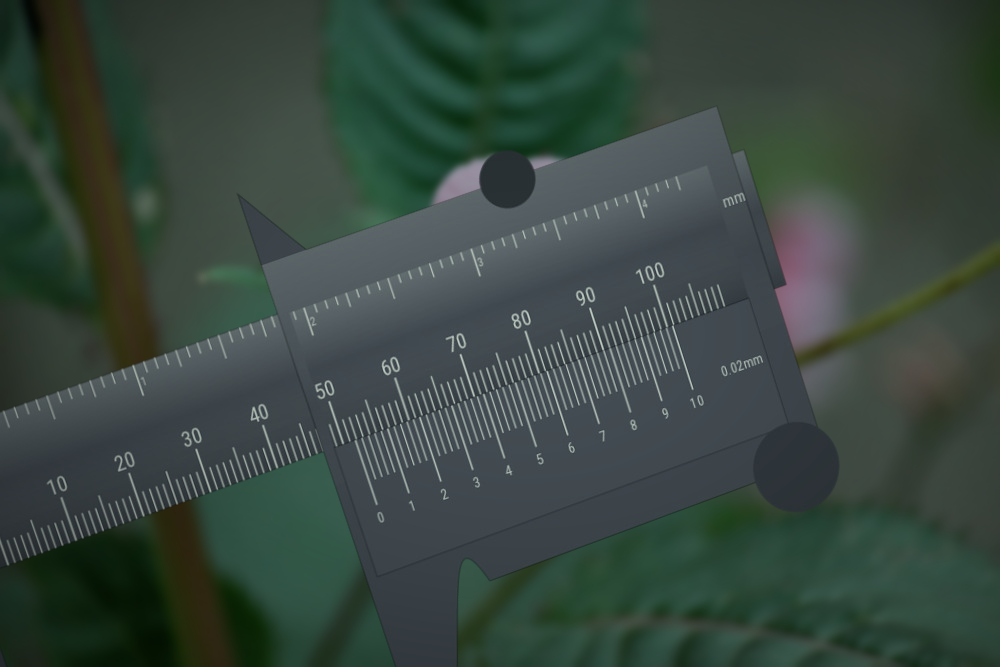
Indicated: 51.8
